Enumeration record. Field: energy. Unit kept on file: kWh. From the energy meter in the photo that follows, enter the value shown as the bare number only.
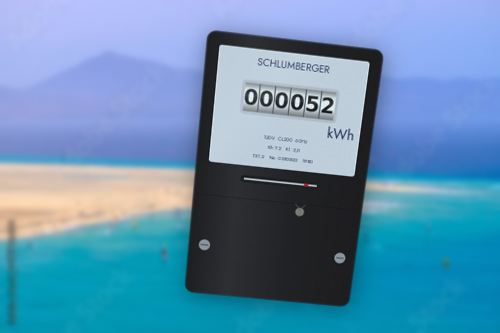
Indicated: 52
